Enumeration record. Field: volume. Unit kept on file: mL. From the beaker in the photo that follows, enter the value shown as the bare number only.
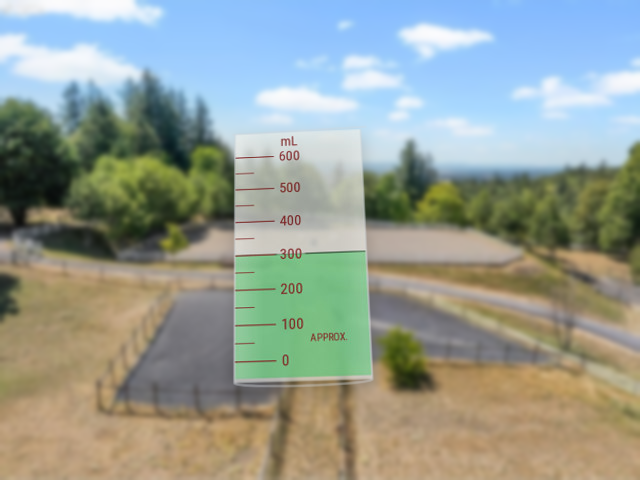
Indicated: 300
